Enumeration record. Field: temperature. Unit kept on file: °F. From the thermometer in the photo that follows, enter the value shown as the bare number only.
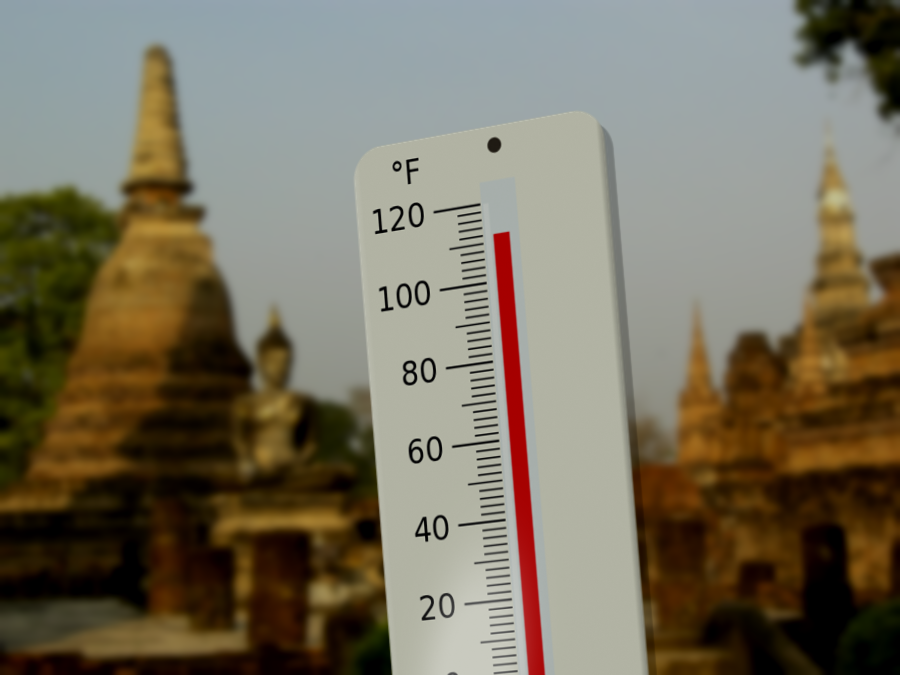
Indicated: 112
